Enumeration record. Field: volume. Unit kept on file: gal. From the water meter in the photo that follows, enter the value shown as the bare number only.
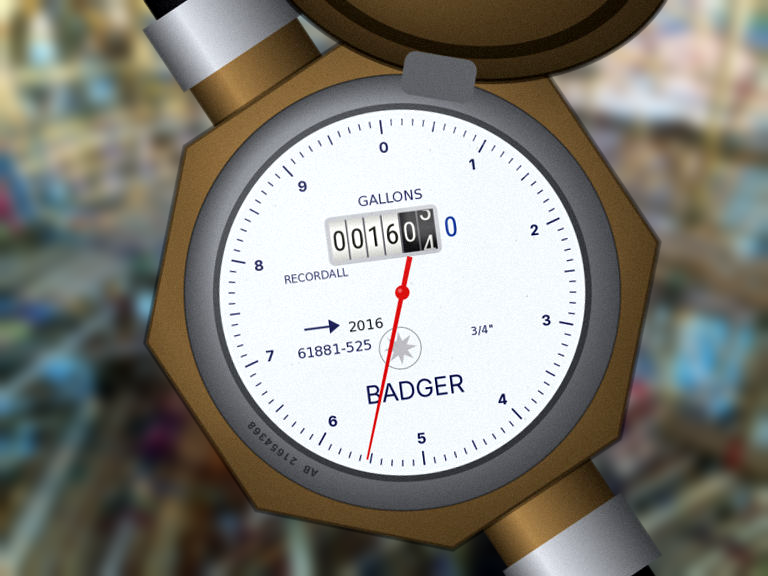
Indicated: 16035.5
